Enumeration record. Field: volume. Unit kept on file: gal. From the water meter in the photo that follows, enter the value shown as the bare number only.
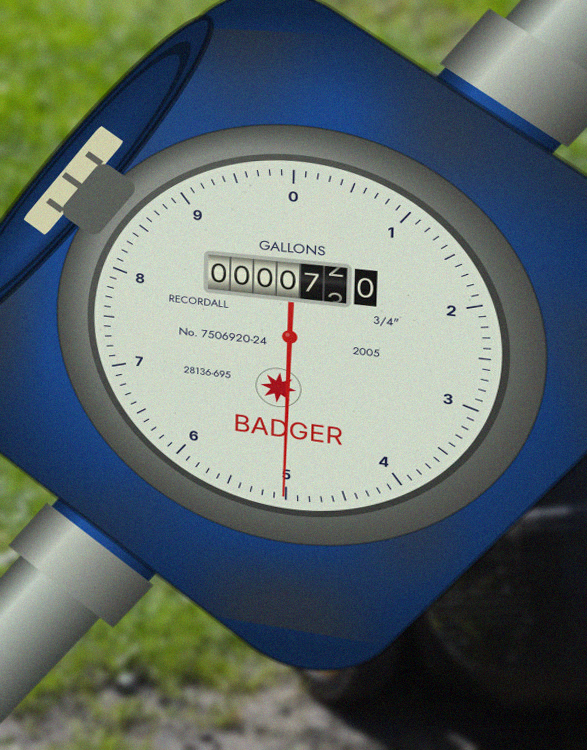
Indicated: 725.0
